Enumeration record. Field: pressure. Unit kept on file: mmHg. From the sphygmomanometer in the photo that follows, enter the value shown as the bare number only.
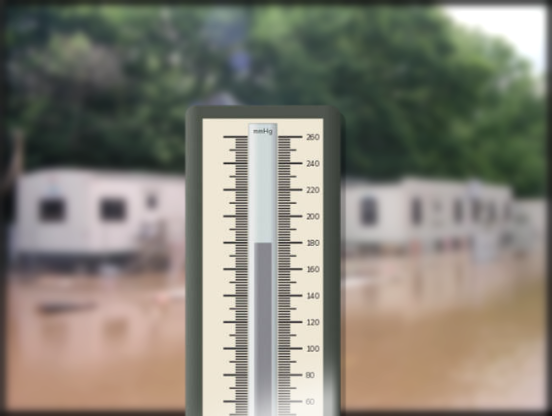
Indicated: 180
